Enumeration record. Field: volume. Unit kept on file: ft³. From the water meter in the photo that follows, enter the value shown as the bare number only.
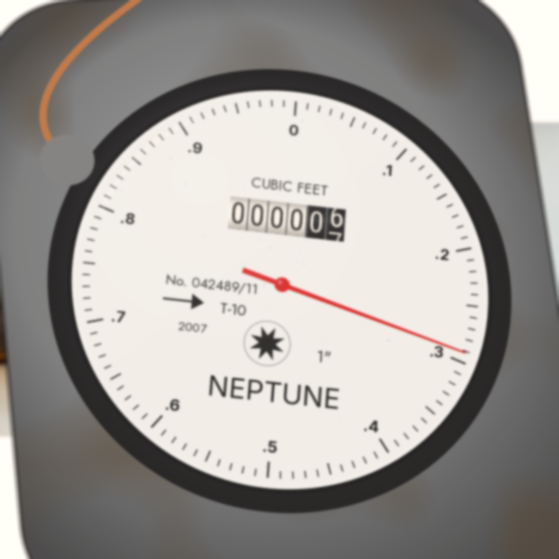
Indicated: 6.29
